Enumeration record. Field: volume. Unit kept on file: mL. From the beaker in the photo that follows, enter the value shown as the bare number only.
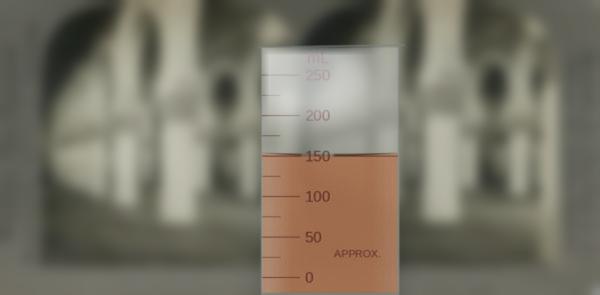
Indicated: 150
